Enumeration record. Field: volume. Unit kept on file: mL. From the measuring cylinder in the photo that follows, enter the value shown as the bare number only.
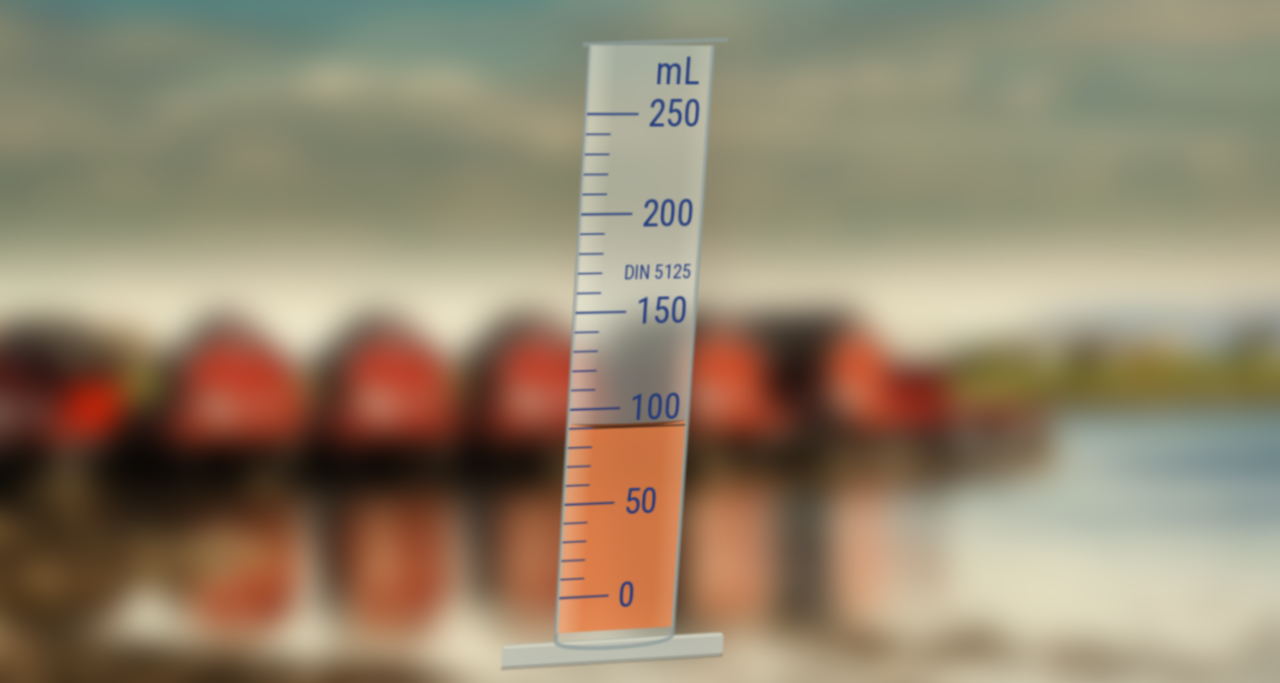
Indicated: 90
